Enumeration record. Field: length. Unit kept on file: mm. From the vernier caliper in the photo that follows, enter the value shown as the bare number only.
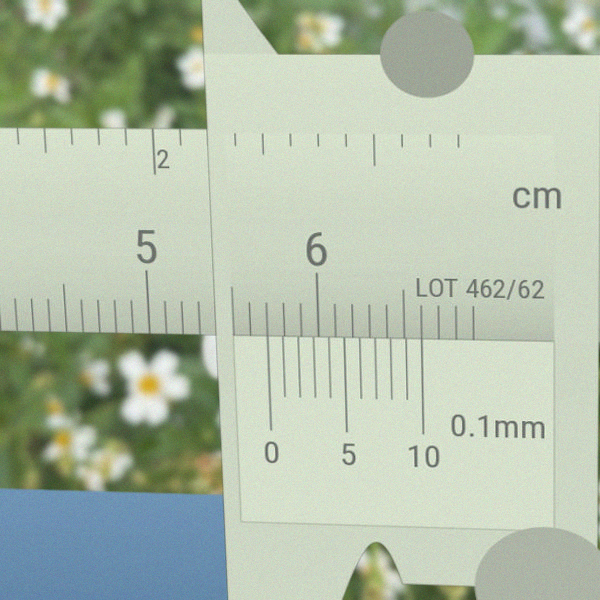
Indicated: 57.0
